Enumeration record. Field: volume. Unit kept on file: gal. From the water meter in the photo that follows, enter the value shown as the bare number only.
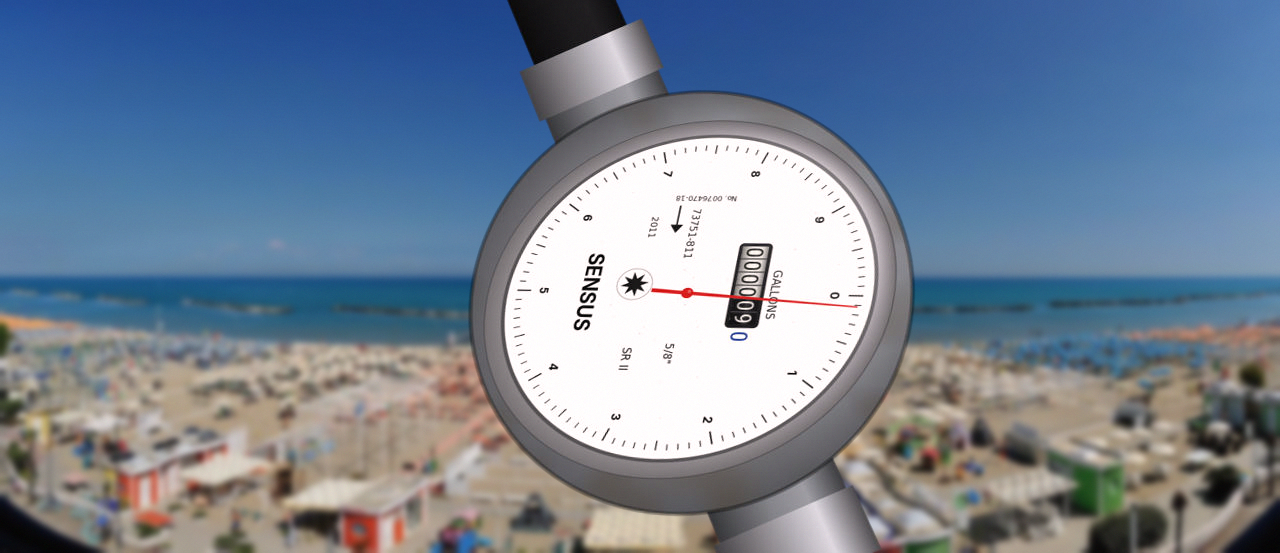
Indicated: 90.1
